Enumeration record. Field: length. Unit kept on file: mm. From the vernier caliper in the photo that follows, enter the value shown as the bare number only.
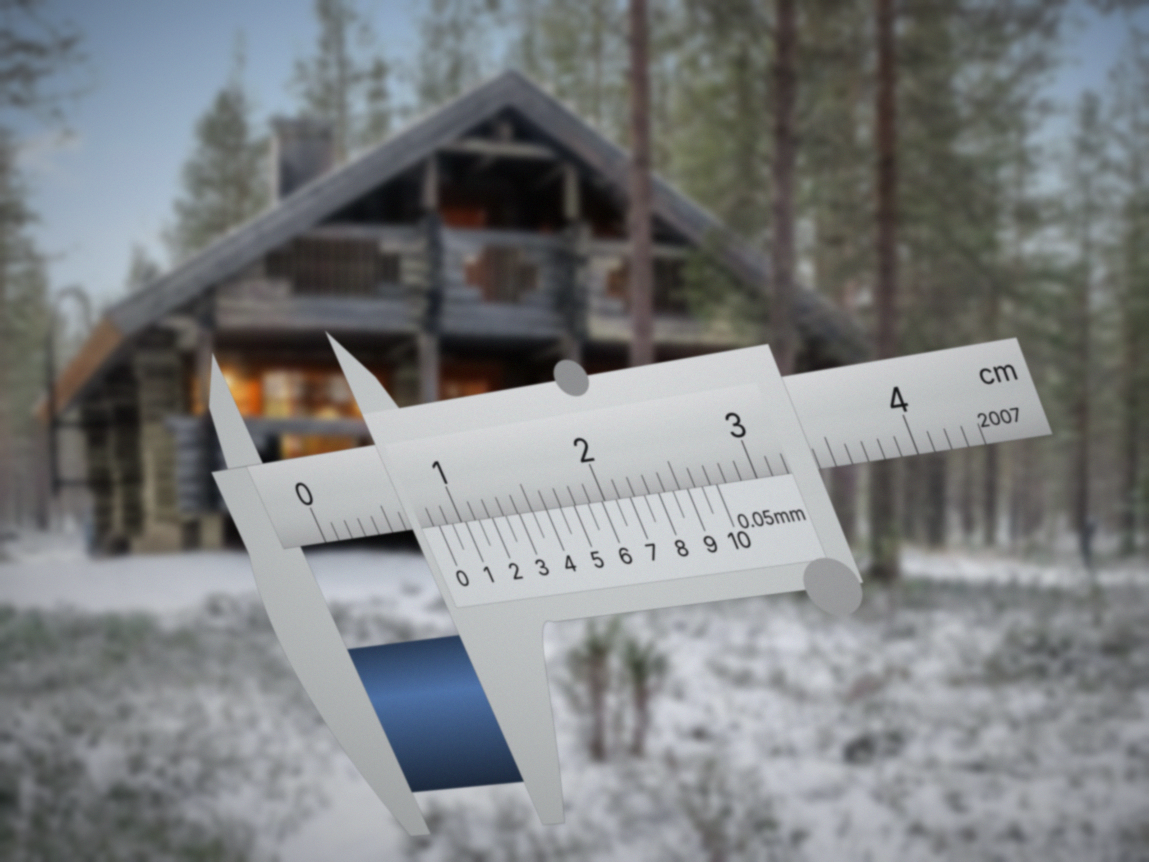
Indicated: 8.4
